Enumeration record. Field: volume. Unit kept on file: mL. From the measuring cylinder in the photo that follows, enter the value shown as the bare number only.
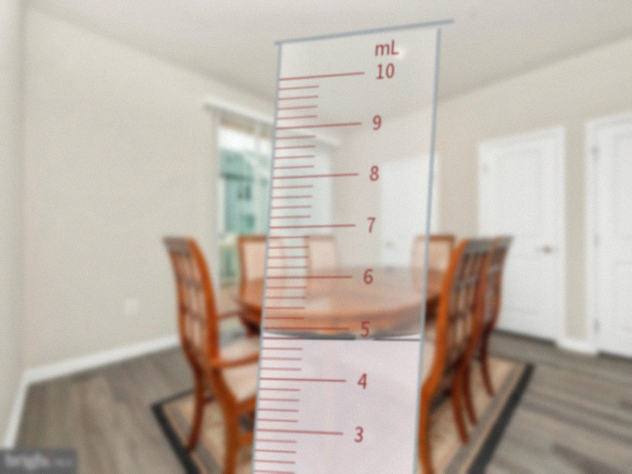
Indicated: 4.8
